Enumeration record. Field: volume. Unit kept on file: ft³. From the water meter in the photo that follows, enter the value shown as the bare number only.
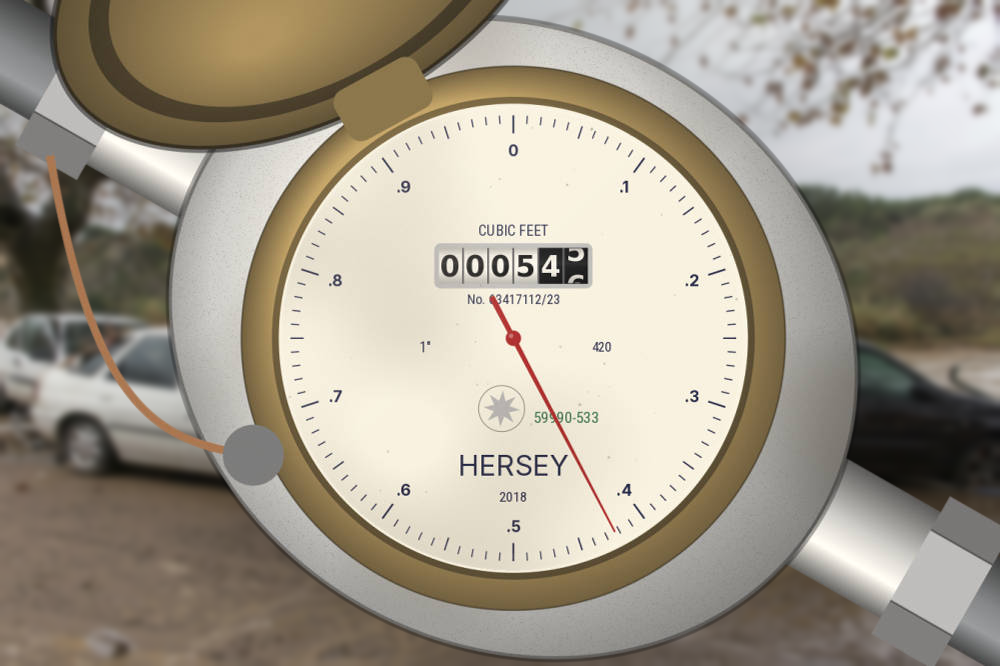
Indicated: 545.42
